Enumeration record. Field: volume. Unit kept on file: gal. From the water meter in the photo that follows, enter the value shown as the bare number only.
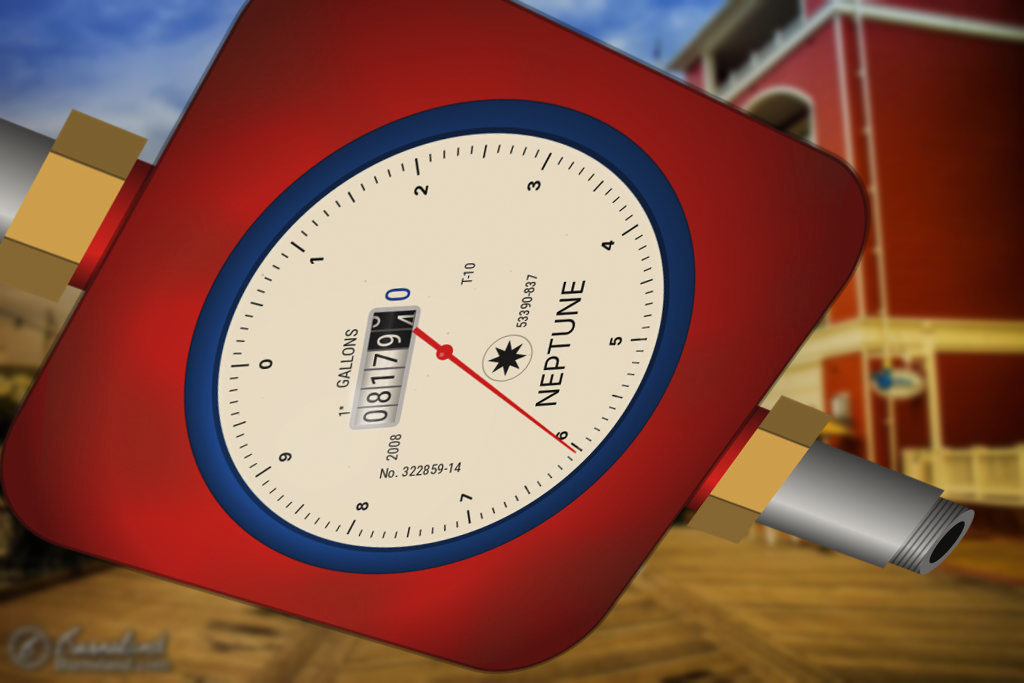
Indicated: 817936.0
